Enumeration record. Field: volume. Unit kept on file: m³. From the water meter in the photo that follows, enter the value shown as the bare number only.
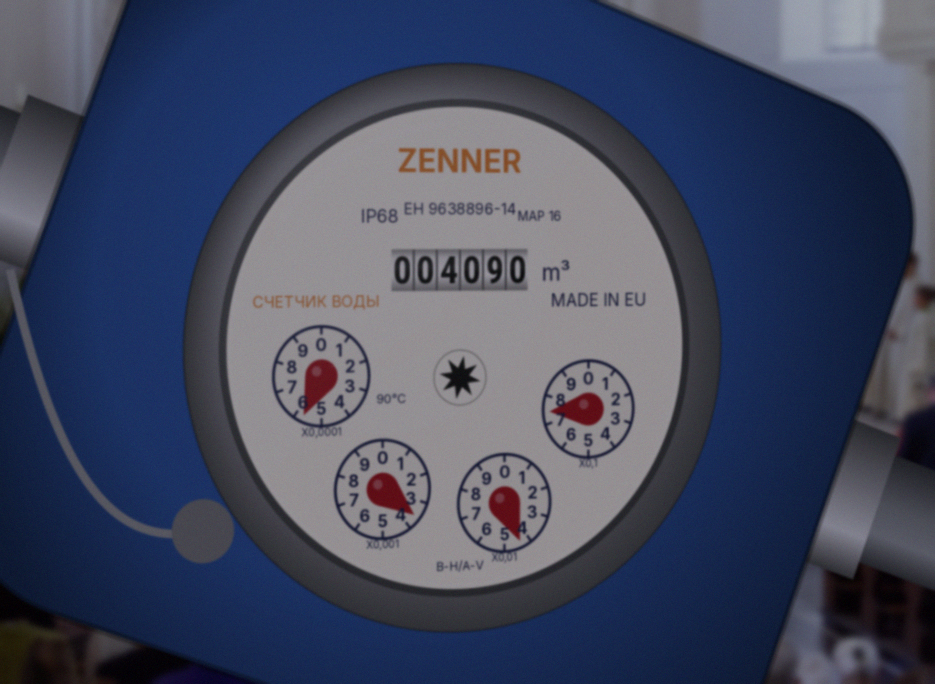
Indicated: 4090.7435
